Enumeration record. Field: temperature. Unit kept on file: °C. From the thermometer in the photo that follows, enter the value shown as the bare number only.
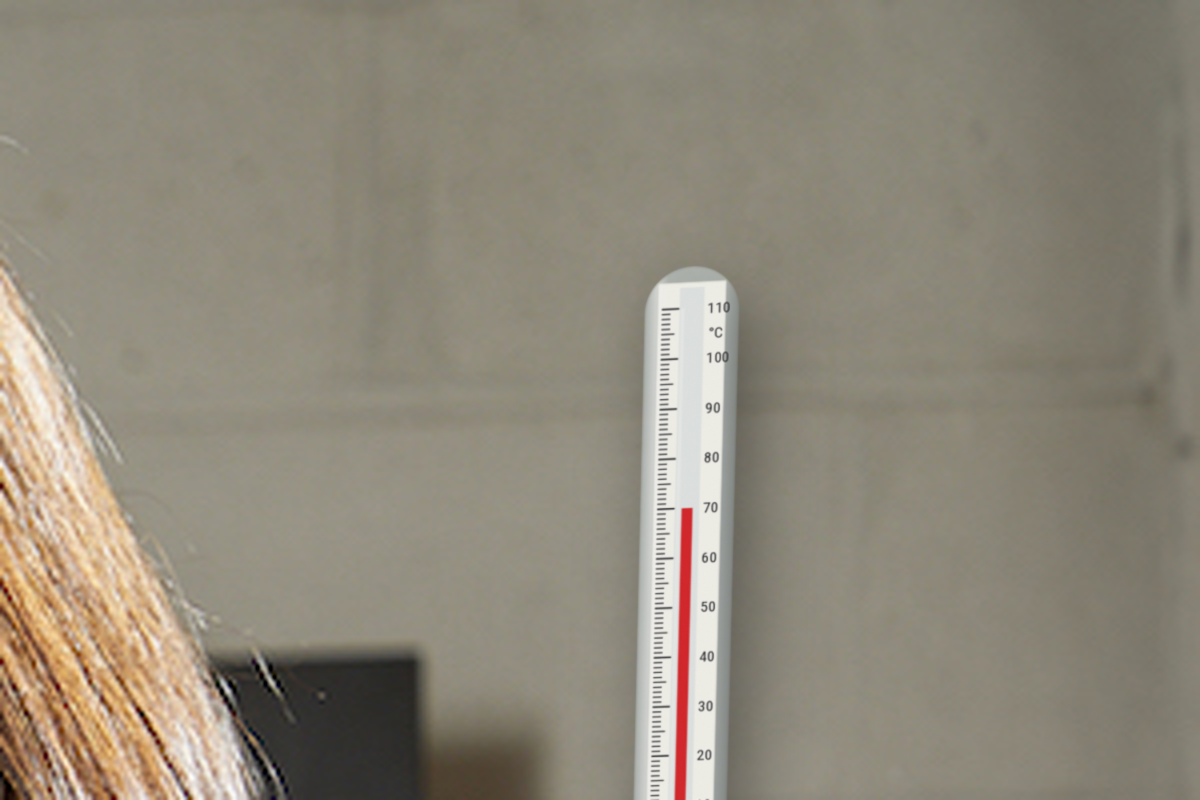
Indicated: 70
